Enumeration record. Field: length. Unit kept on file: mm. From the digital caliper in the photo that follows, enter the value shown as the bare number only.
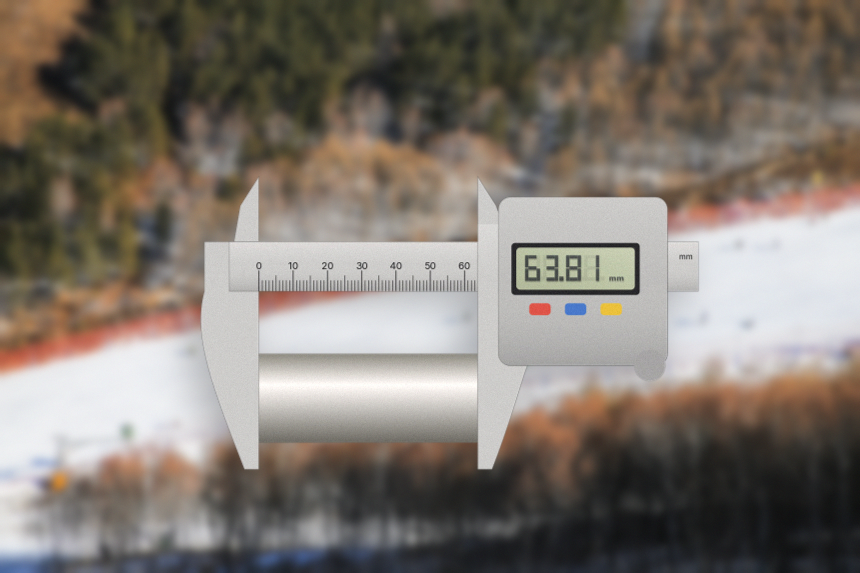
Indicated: 63.81
